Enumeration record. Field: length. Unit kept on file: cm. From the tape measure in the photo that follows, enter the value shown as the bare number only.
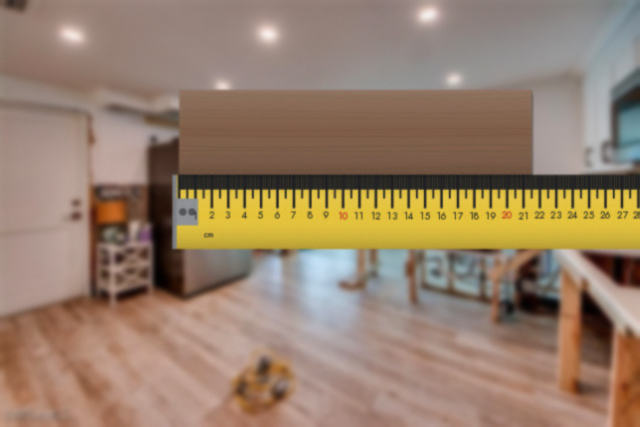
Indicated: 21.5
